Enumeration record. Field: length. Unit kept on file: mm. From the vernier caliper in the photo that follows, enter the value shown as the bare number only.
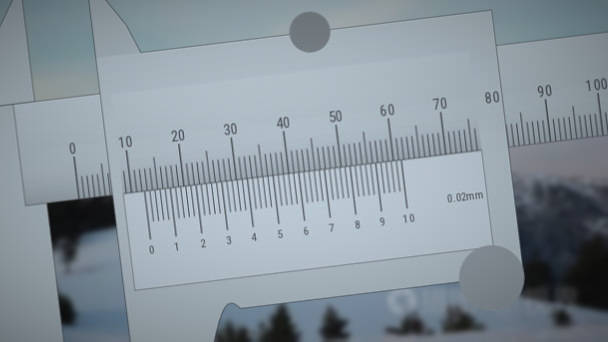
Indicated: 12.5
